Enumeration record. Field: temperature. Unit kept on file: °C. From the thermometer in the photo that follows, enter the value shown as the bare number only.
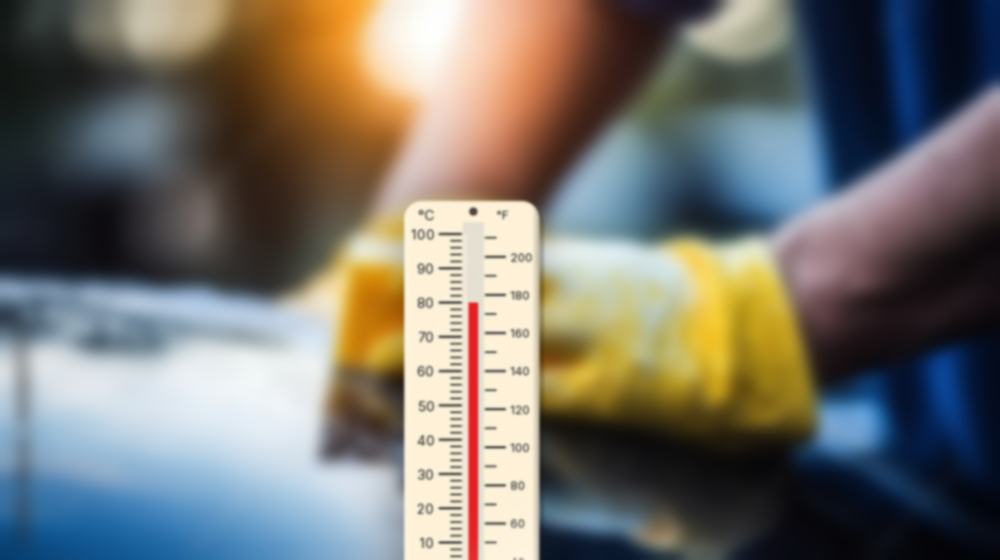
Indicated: 80
